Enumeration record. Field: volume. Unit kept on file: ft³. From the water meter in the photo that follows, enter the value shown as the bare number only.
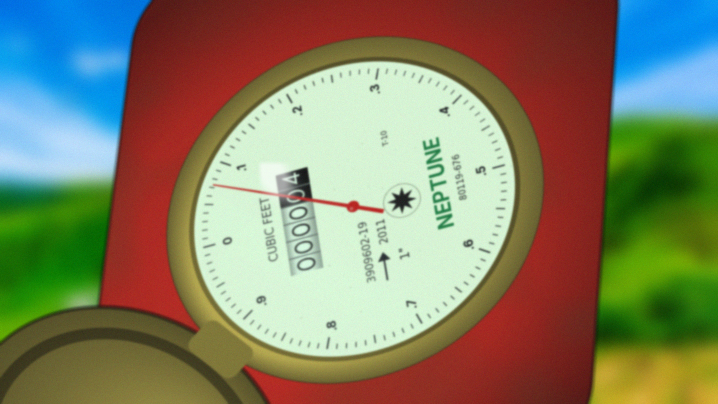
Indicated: 4.07
